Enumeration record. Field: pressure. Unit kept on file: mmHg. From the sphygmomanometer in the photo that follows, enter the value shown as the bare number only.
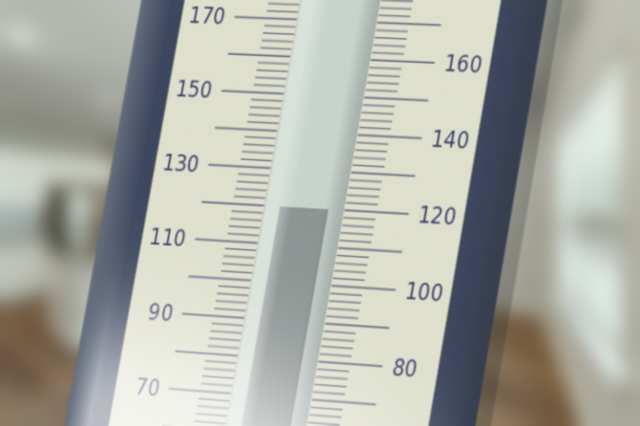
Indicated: 120
